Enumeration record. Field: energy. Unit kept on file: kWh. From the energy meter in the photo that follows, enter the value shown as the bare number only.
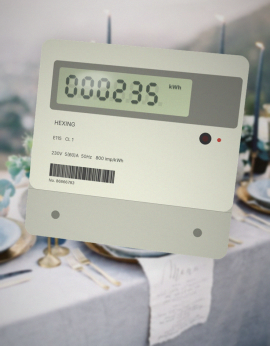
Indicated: 235
